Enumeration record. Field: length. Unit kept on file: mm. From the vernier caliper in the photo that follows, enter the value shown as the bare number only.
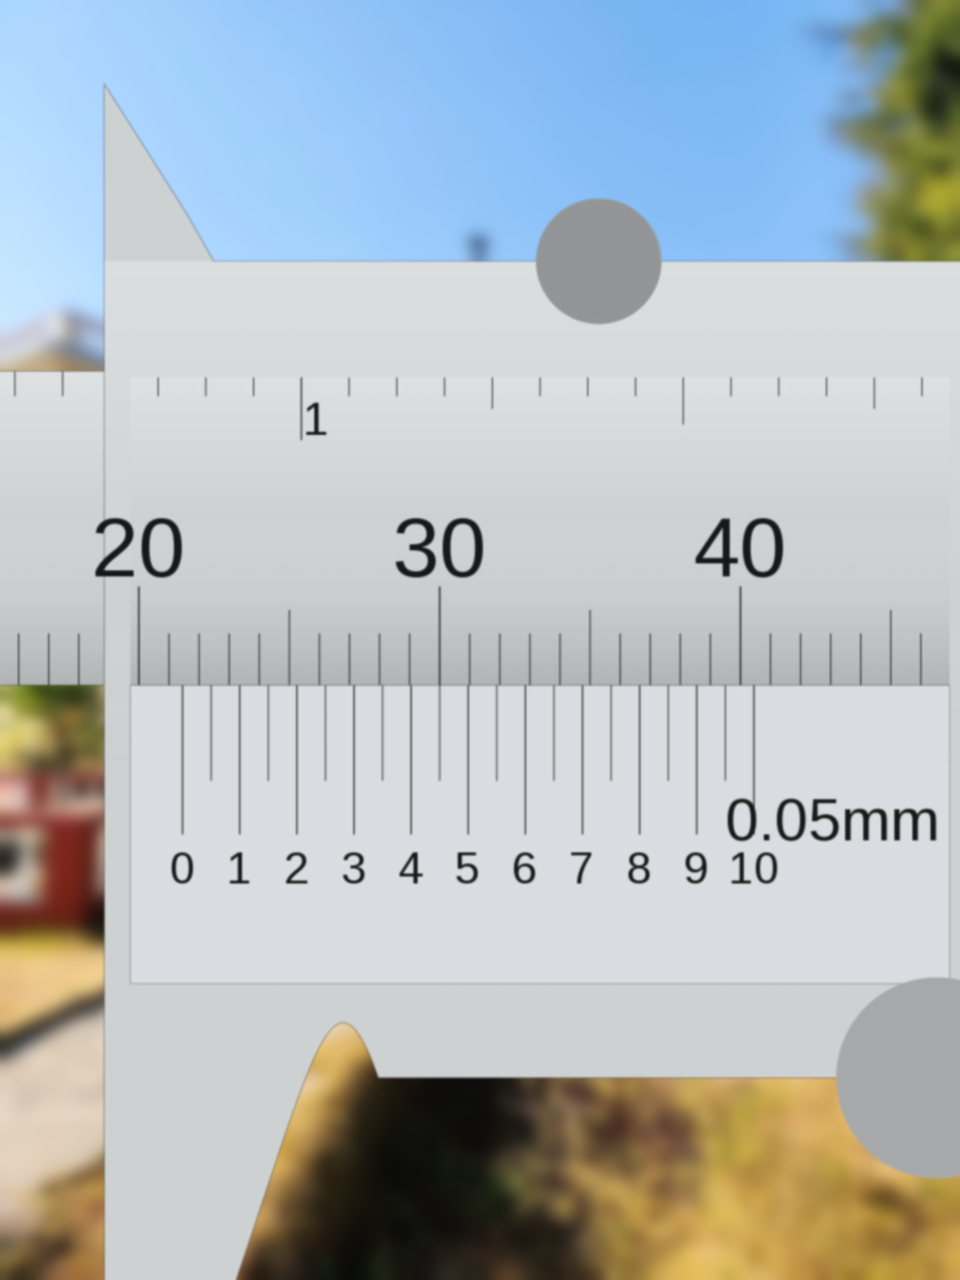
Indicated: 21.45
